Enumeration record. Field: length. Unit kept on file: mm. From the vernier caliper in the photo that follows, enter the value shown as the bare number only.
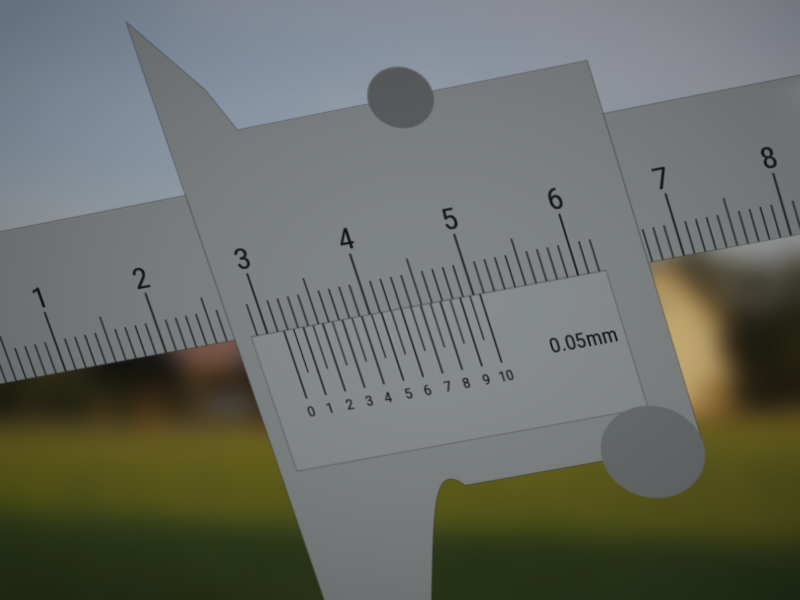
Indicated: 31.6
